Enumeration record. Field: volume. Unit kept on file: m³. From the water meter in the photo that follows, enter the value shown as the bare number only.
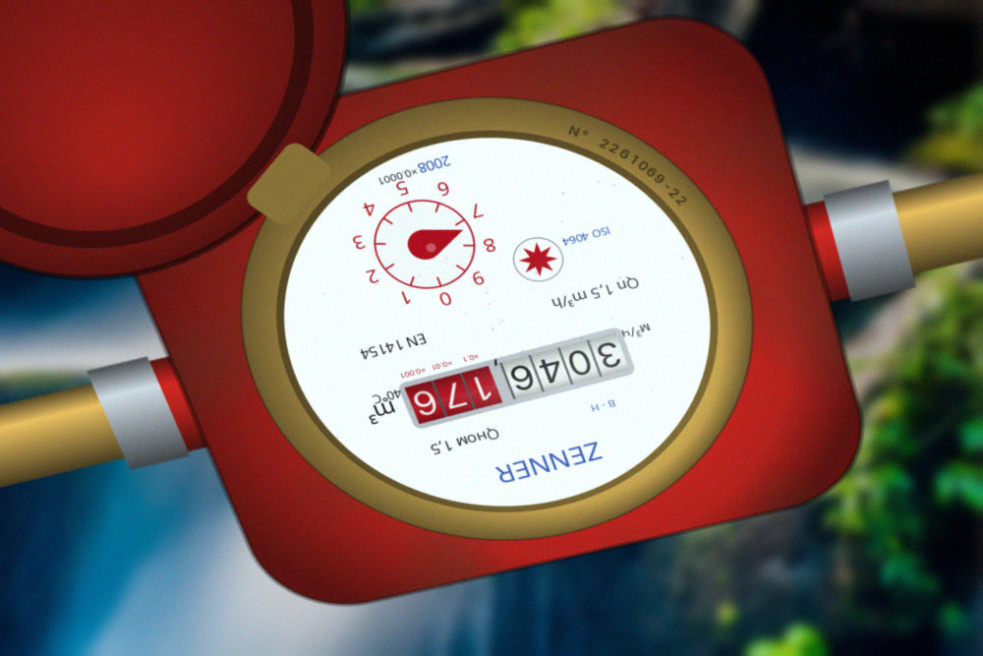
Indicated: 3046.1767
